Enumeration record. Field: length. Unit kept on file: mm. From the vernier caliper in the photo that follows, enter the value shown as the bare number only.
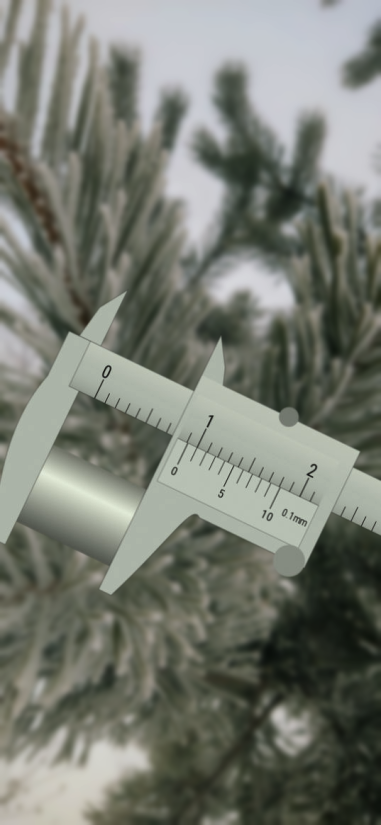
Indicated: 9.1
